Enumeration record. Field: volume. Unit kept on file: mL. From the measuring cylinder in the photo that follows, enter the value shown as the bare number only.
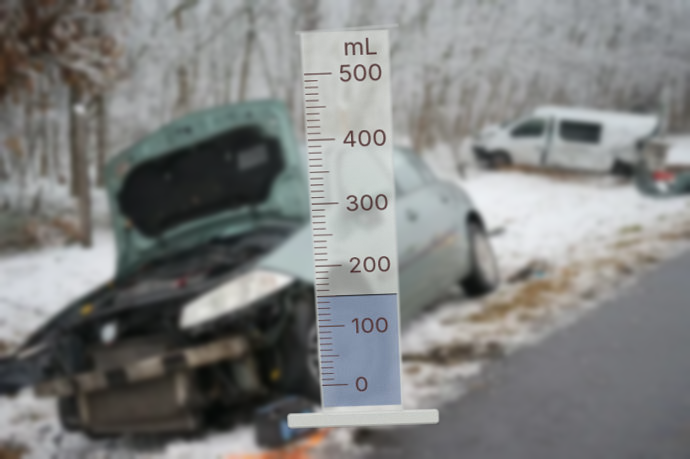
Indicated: 150
